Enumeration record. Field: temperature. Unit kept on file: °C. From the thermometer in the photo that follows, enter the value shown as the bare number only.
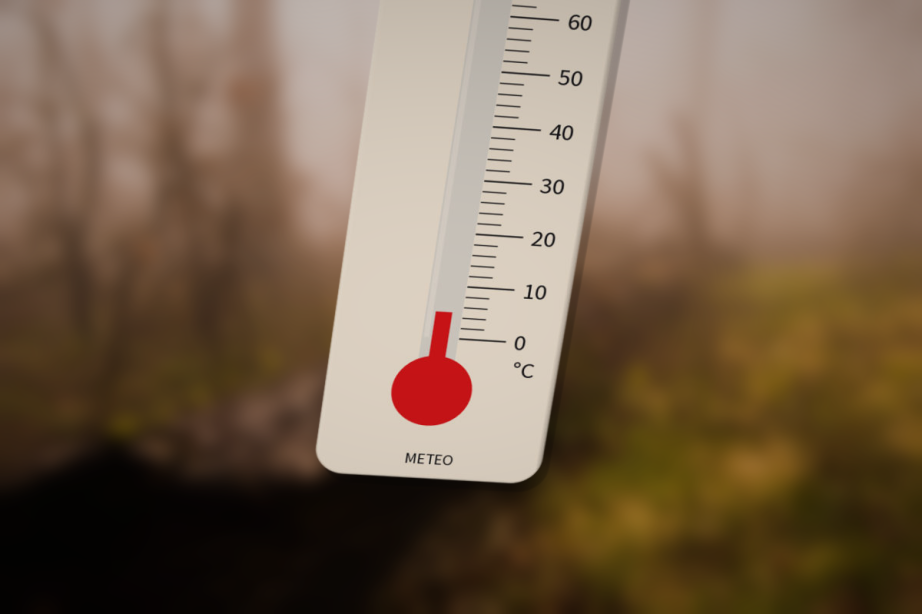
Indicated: 5
